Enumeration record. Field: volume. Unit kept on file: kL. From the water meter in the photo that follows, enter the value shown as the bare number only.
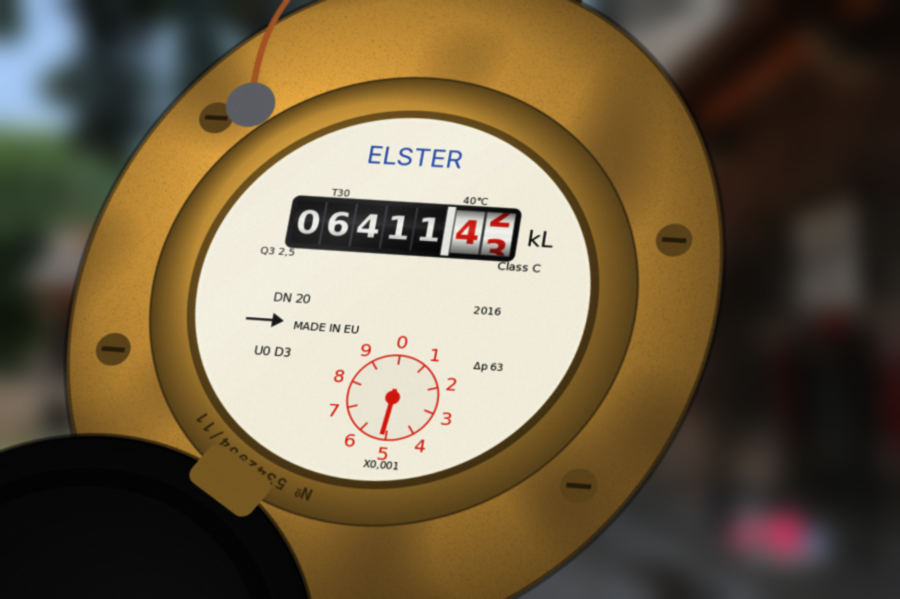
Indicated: 6411.425
